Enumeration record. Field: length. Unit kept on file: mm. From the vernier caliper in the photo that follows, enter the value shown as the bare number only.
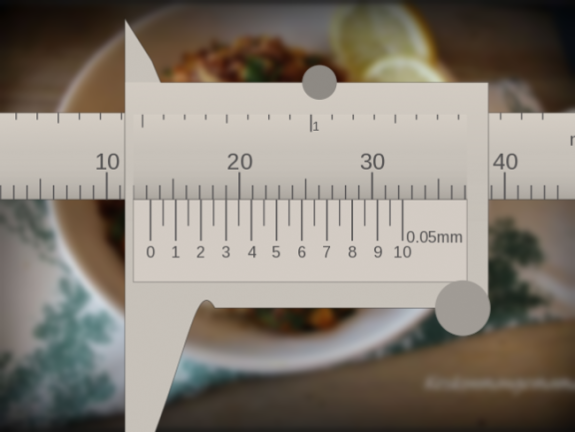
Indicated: 13.3
